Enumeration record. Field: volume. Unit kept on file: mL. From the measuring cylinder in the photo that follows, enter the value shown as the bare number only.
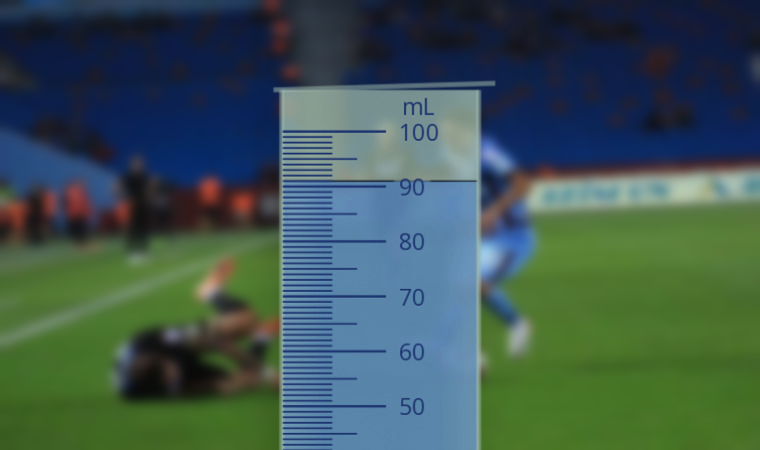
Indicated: 91
